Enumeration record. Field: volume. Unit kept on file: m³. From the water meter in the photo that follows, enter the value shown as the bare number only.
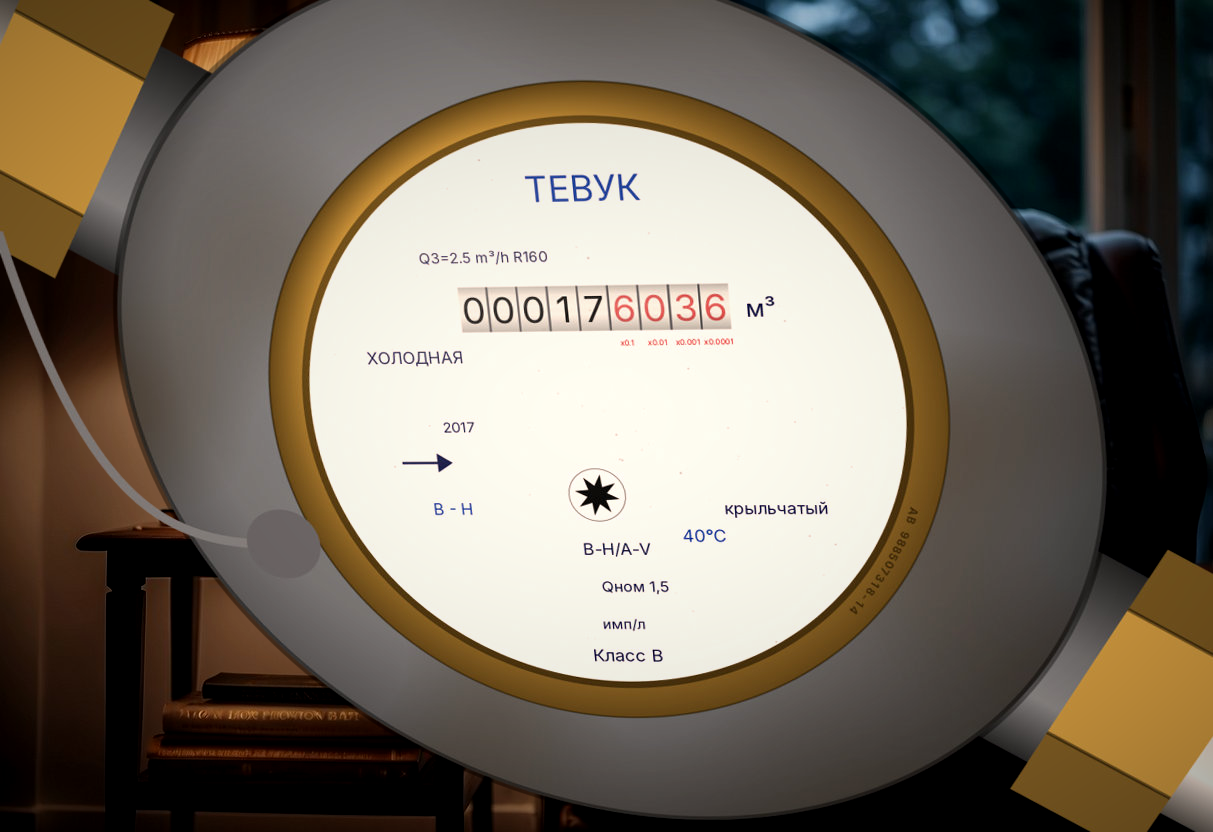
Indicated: 17.6036
